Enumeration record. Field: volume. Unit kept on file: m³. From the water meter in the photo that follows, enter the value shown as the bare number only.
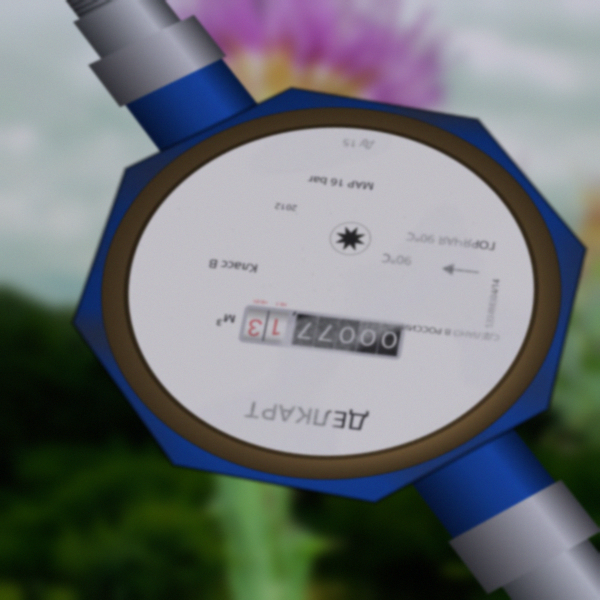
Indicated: 77.13
